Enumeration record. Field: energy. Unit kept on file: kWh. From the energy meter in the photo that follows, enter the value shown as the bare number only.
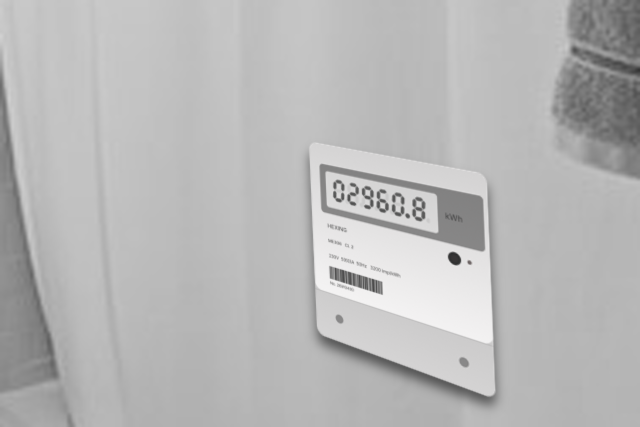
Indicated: 2960.8
